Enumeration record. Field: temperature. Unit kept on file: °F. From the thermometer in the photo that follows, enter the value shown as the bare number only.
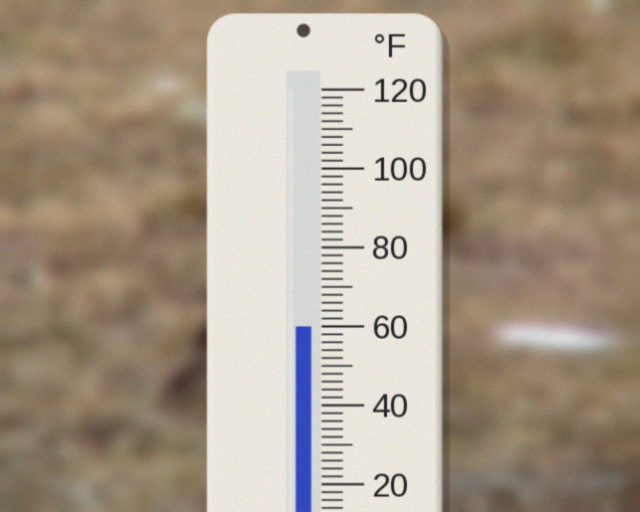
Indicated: 60
